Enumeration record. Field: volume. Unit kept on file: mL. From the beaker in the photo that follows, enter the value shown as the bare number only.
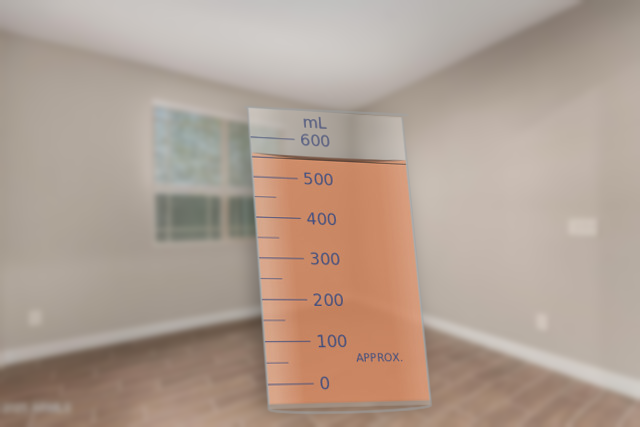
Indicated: 550
